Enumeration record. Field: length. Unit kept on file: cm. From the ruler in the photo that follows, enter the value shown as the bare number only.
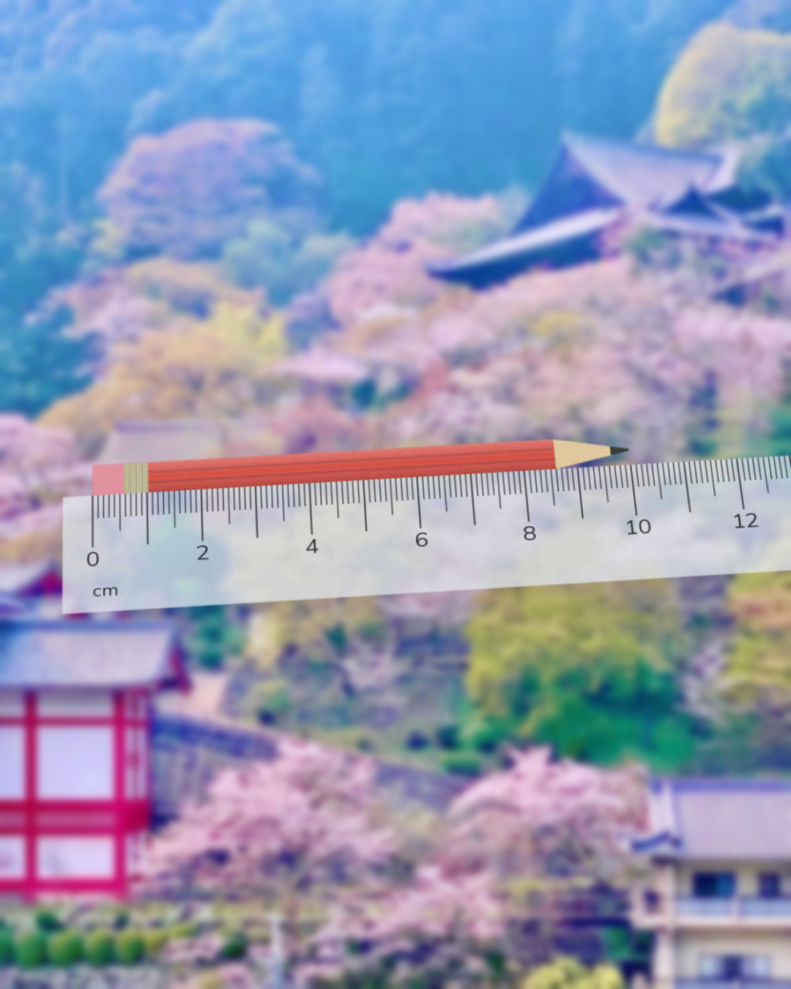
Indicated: 10
